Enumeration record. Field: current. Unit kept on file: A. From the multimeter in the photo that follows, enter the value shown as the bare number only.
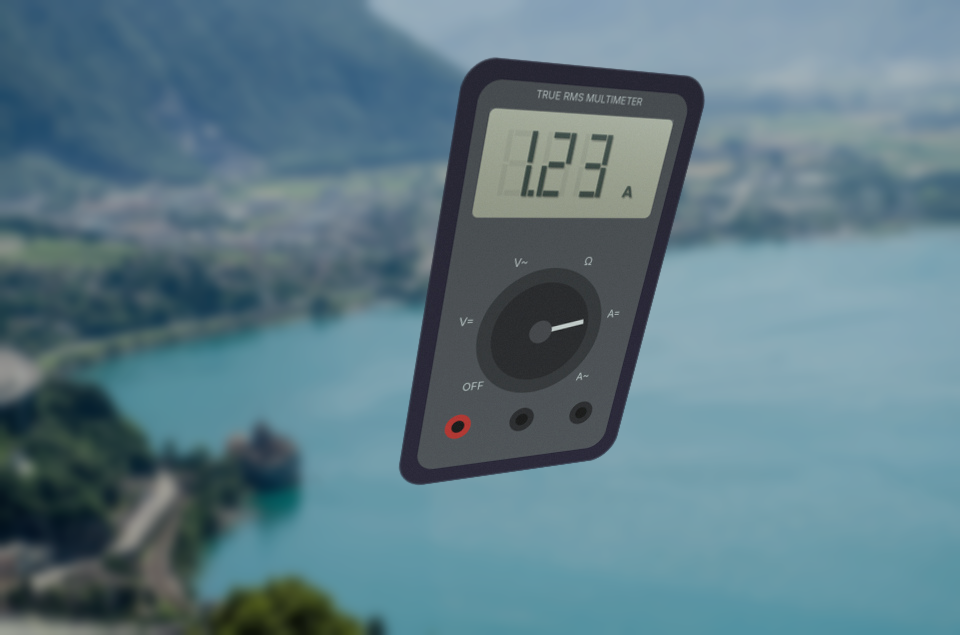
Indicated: 1.23
